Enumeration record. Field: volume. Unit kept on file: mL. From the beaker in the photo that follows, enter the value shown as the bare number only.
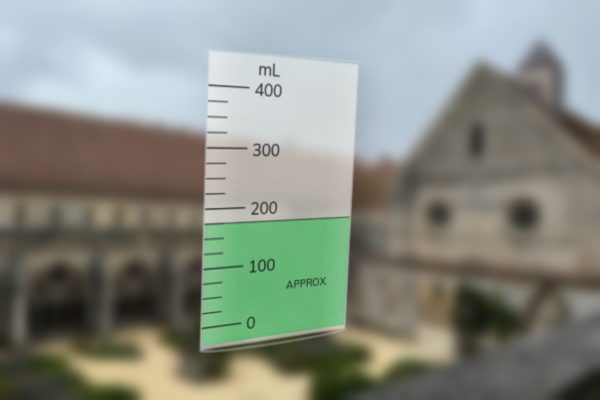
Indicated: 175
